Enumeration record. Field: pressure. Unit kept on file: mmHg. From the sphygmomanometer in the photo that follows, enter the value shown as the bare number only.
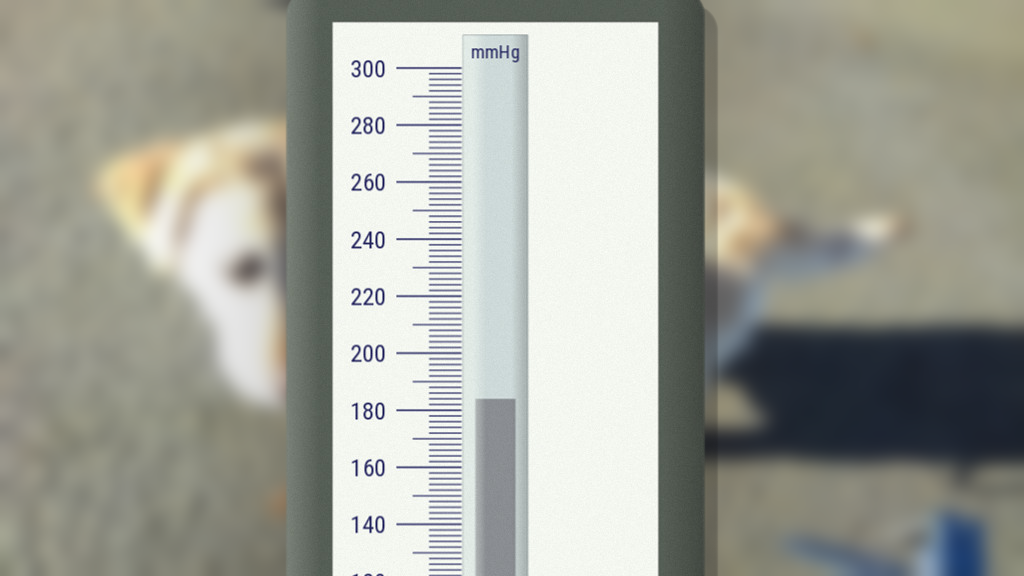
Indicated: 184
